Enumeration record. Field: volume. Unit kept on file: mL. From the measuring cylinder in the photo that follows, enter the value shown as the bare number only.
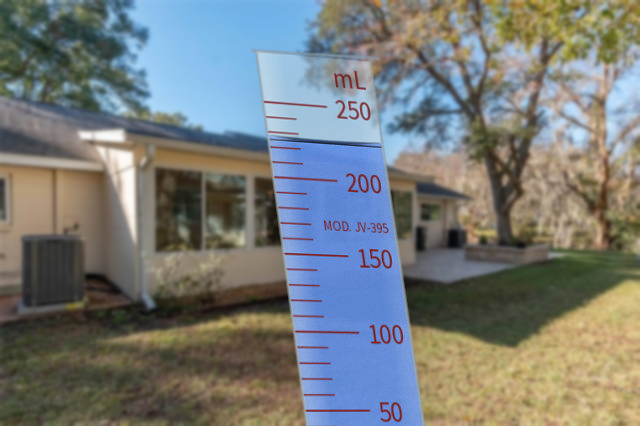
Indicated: 225
